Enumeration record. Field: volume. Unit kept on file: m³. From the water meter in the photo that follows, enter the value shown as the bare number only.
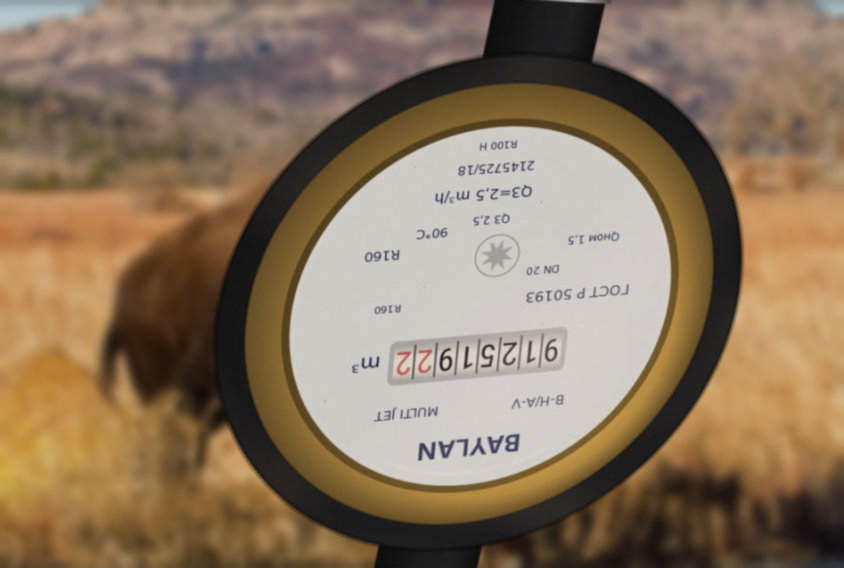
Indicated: 912519.22
